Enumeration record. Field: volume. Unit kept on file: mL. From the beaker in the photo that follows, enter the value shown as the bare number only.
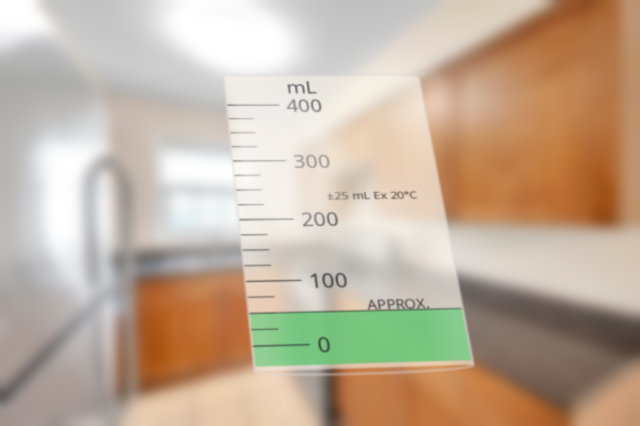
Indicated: 50
